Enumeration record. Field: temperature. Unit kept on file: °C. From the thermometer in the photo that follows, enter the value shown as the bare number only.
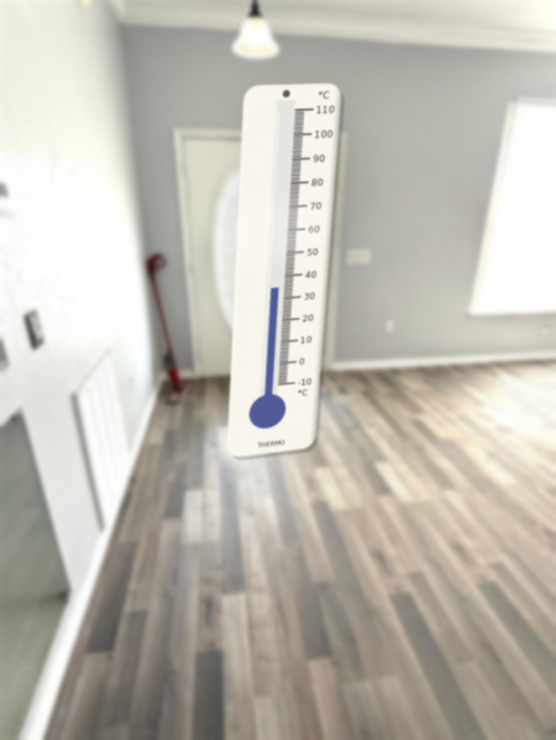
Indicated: 35
